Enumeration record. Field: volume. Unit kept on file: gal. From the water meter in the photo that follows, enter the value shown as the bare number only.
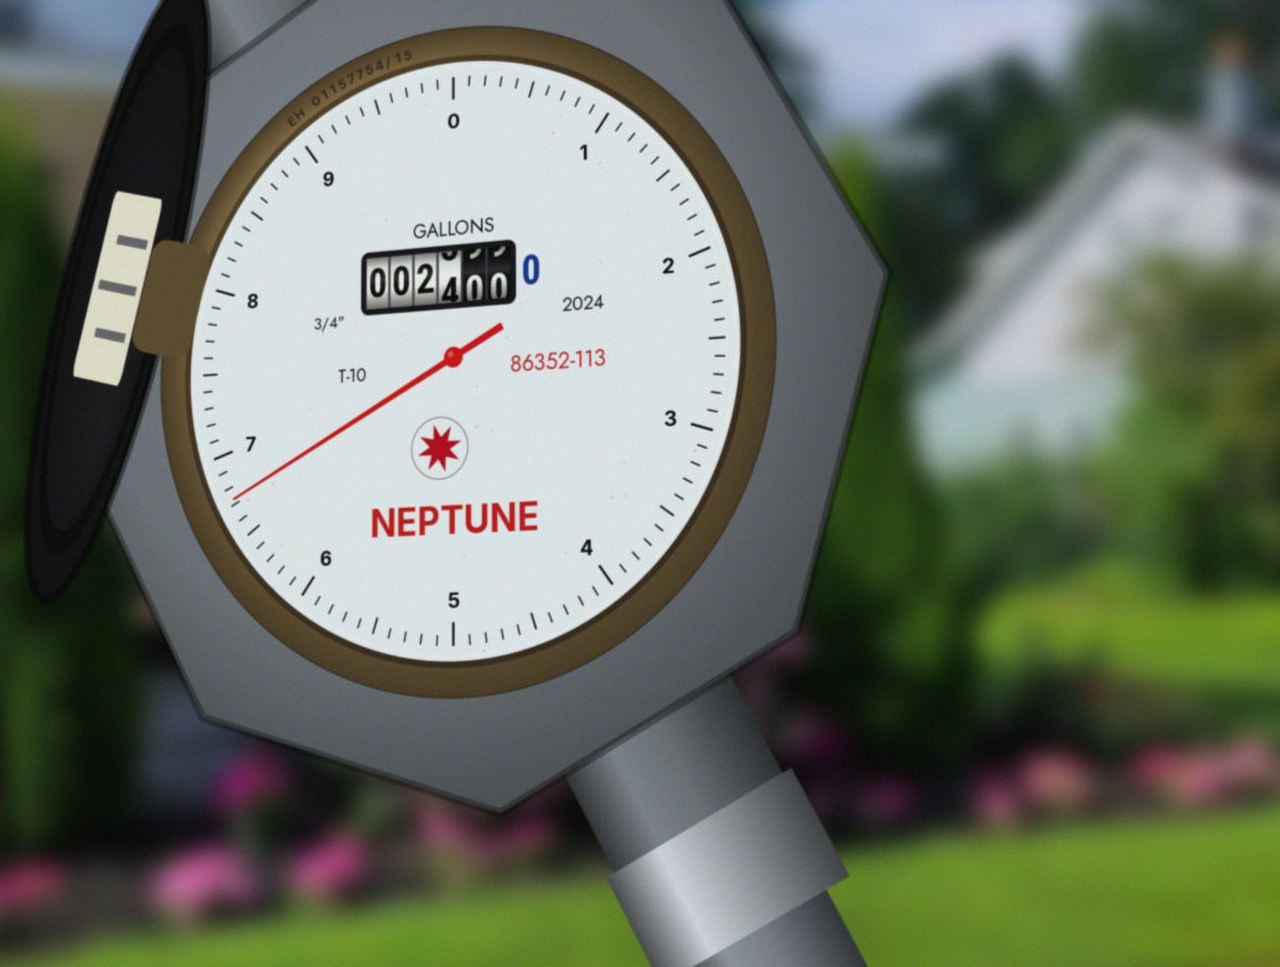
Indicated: 23996.7
